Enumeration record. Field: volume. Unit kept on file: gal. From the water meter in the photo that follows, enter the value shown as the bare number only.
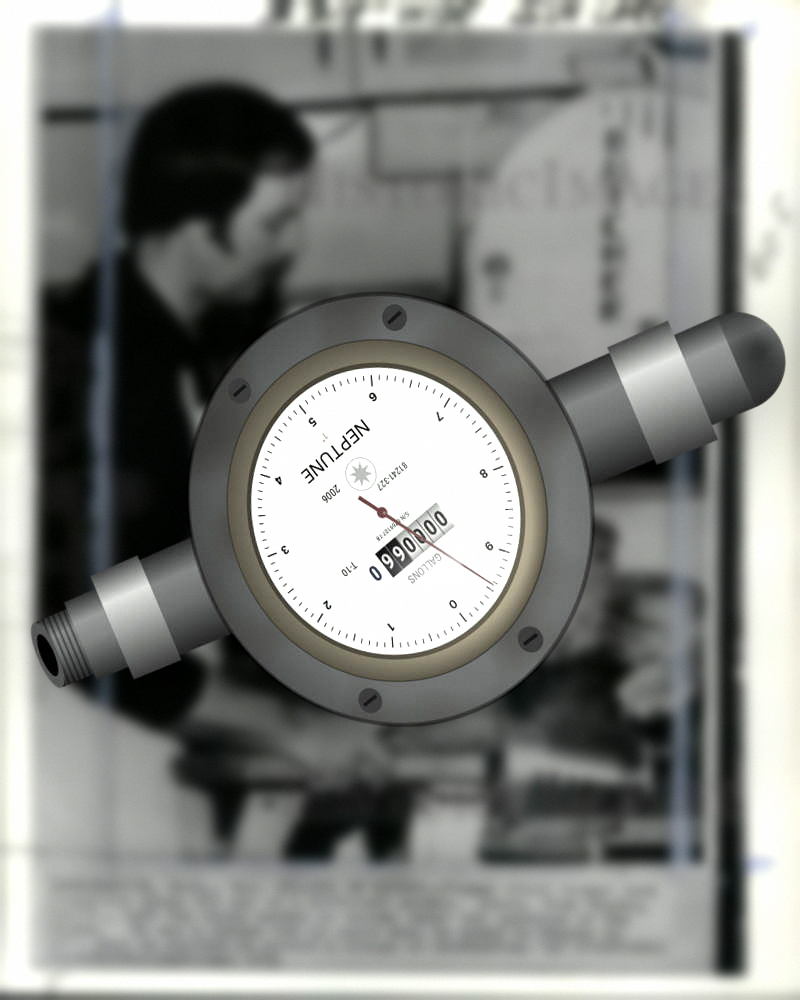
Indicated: 659.4
